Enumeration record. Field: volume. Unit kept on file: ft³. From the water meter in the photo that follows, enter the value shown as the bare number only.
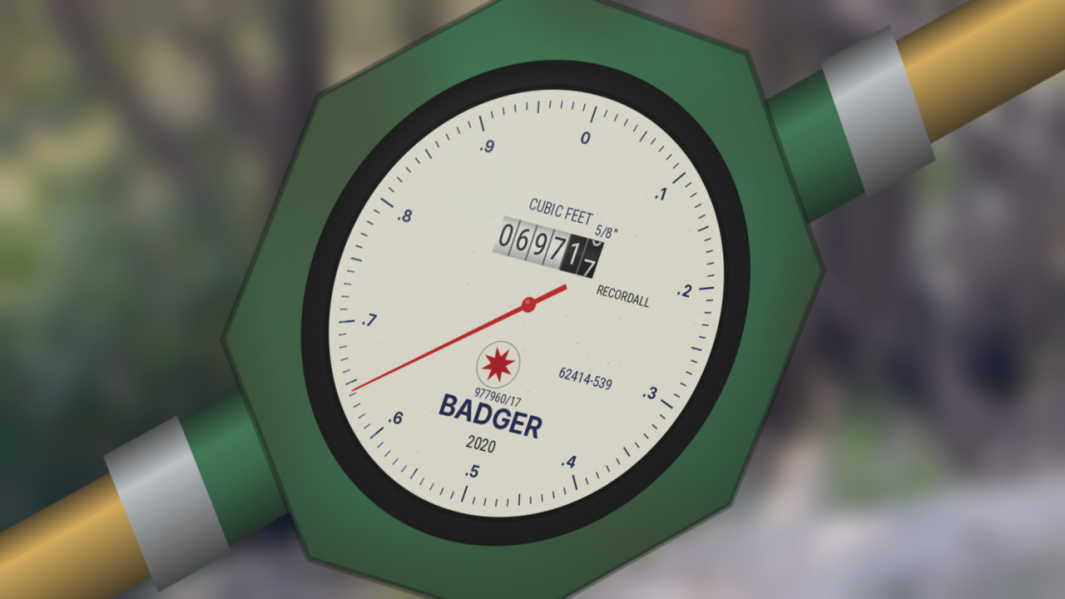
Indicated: 69716.64
